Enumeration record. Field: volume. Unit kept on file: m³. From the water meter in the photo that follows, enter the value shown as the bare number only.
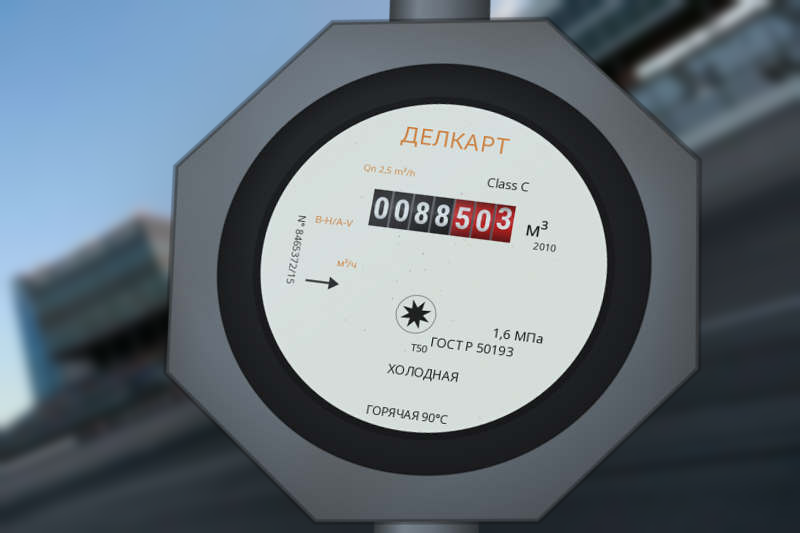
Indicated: 88.503
